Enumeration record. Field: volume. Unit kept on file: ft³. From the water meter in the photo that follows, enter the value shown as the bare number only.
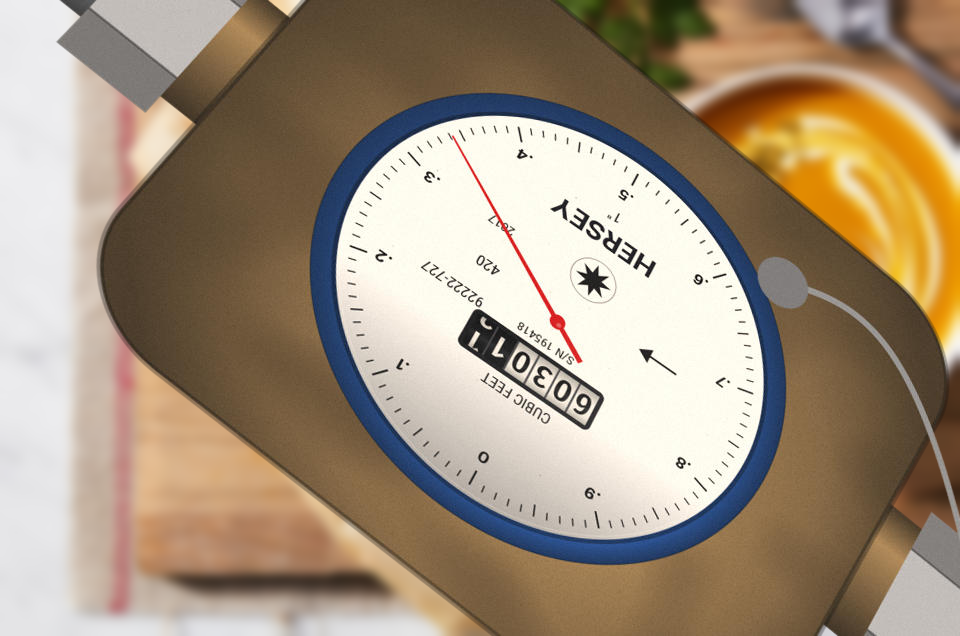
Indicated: 603011.34
